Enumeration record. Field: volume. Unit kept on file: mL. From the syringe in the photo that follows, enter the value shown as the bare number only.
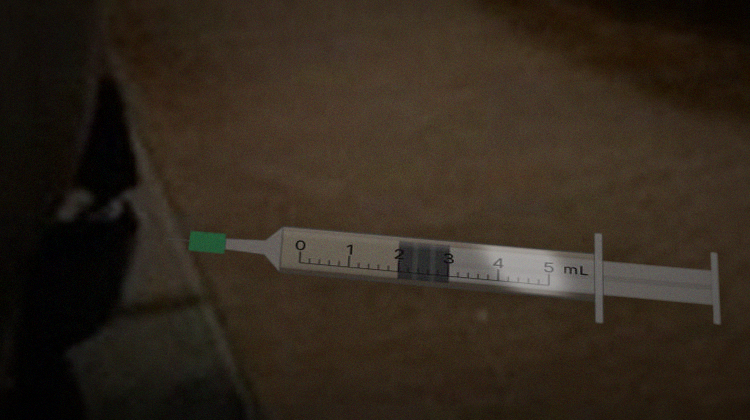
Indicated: 2
